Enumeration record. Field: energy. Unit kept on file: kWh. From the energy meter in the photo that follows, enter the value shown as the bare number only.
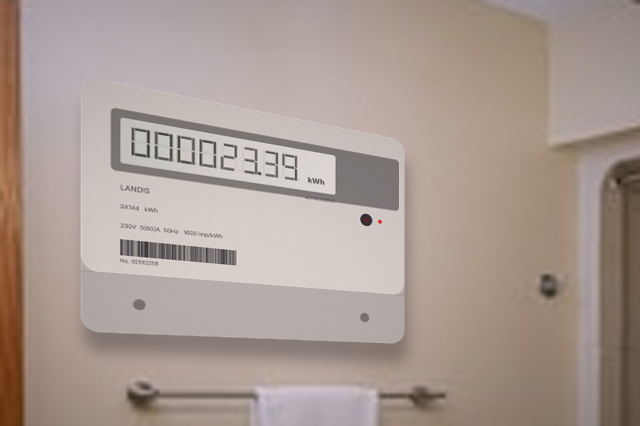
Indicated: 23.39
